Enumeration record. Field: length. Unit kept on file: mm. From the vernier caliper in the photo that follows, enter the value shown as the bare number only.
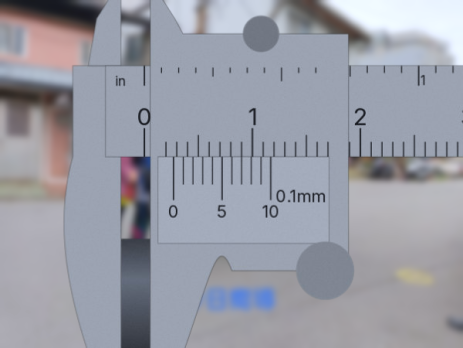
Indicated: 2.7
